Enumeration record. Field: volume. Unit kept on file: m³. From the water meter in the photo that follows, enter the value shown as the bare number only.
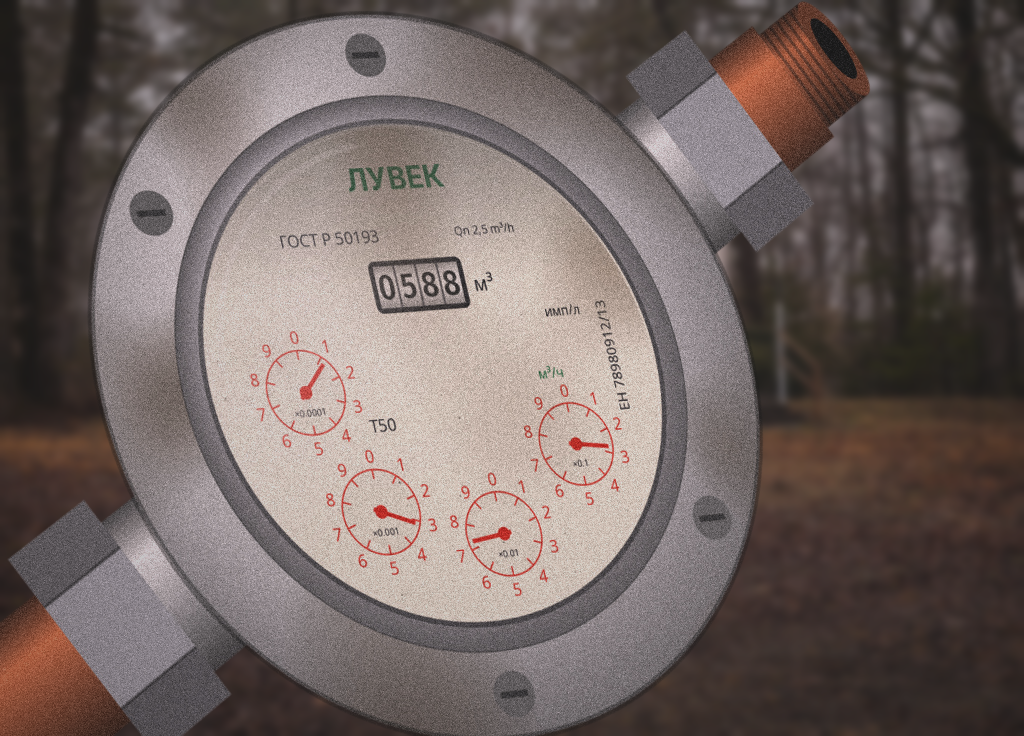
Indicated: 588.2731
